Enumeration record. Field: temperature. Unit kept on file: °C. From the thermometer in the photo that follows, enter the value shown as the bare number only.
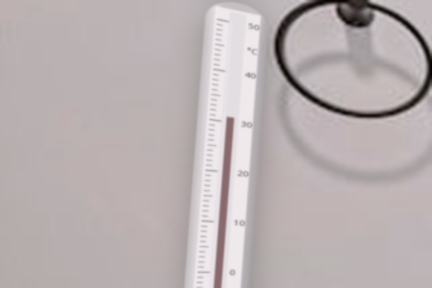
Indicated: 31
